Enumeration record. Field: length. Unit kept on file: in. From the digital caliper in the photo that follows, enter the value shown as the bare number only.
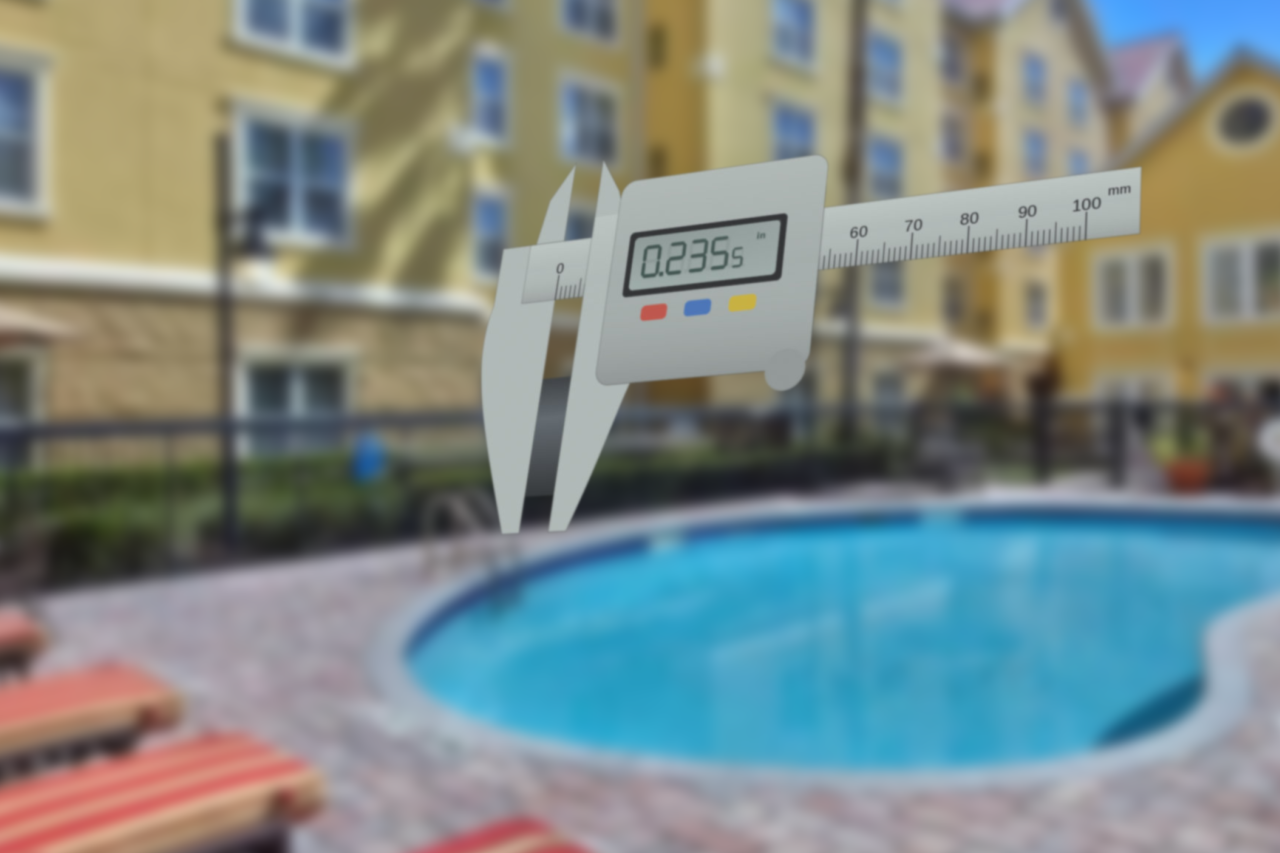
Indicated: 0.2355
